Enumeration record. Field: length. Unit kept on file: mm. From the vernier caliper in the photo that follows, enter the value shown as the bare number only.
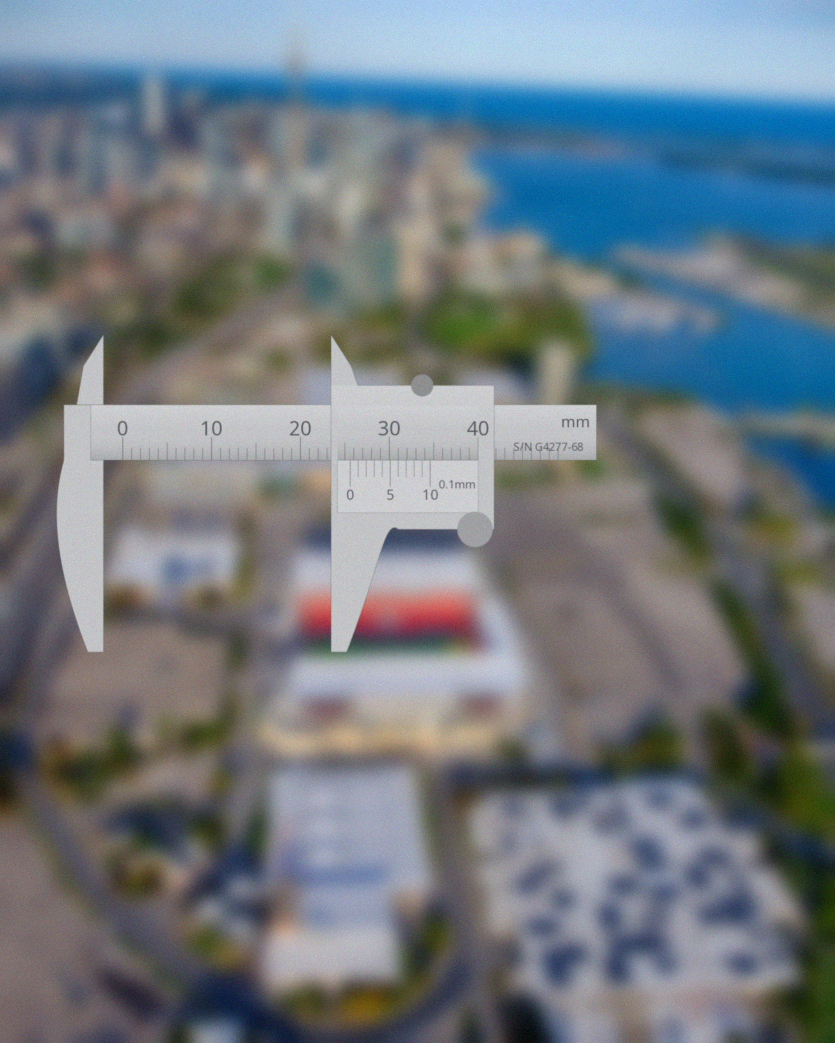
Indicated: 25.6
